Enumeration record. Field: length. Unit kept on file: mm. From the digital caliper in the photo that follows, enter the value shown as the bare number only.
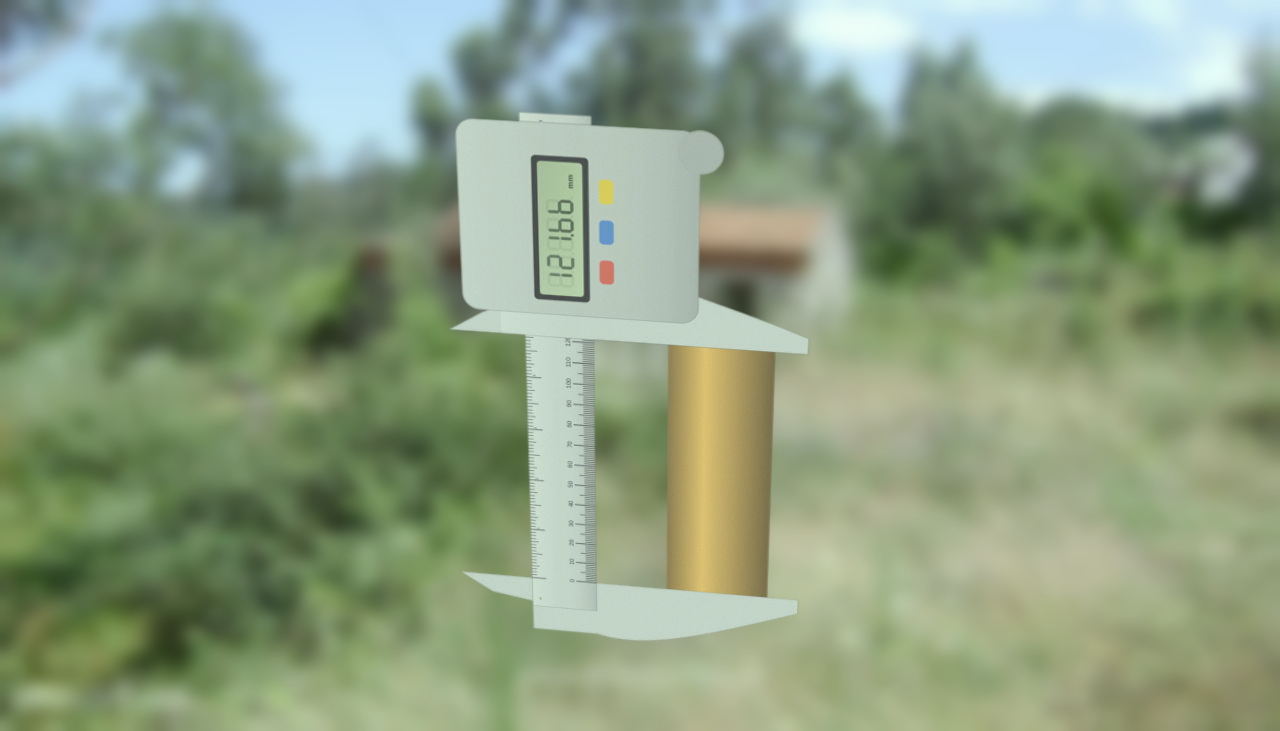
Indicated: 121.66
